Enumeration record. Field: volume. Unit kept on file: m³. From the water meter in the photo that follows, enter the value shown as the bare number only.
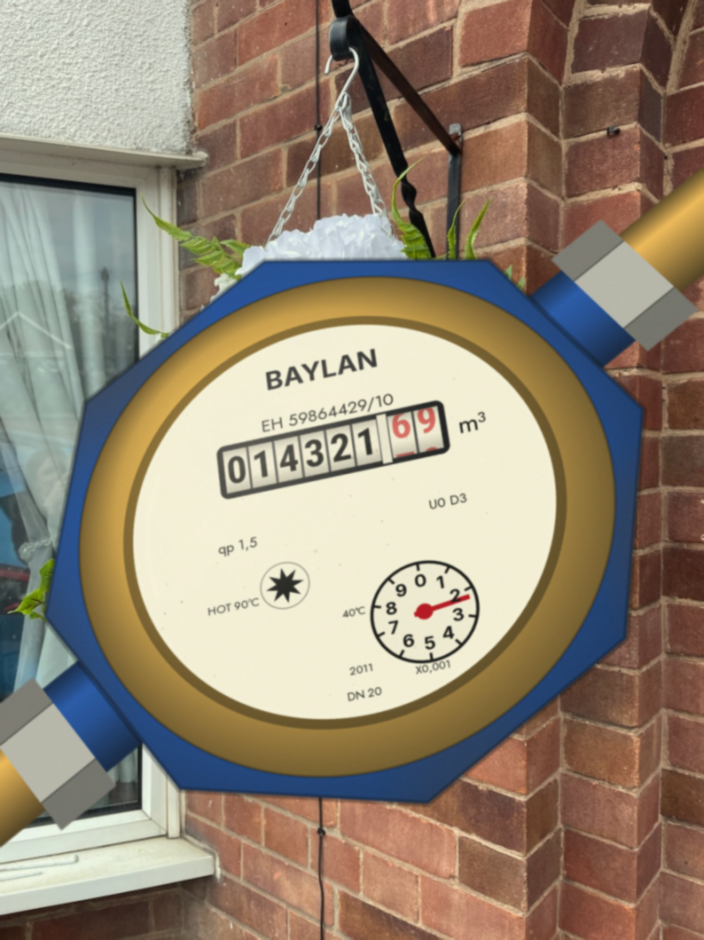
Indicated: 14321.692
